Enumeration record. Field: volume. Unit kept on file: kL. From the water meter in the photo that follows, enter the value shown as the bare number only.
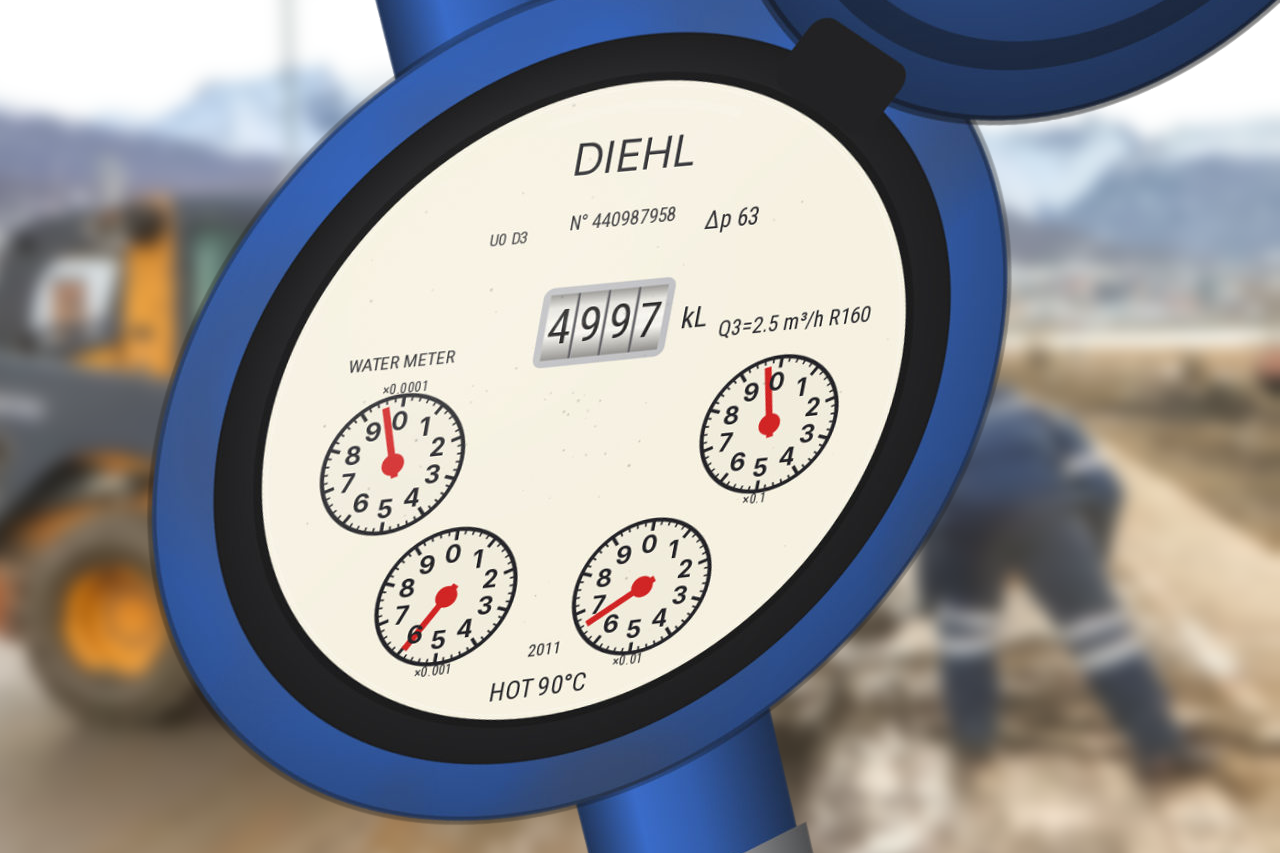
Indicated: 4996.9659
